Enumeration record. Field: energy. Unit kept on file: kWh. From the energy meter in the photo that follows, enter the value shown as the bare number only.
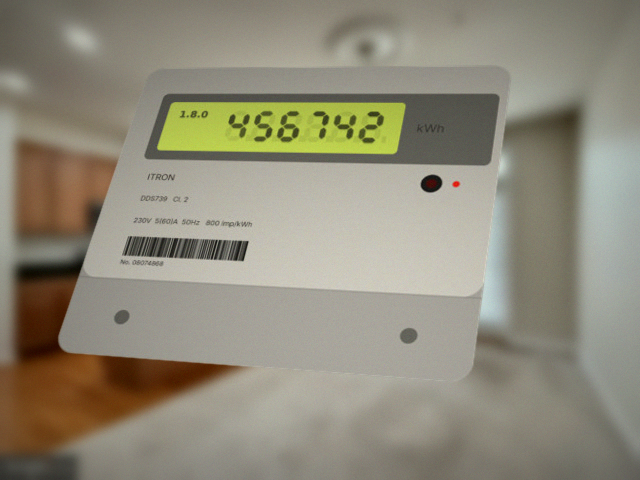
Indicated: 456742
